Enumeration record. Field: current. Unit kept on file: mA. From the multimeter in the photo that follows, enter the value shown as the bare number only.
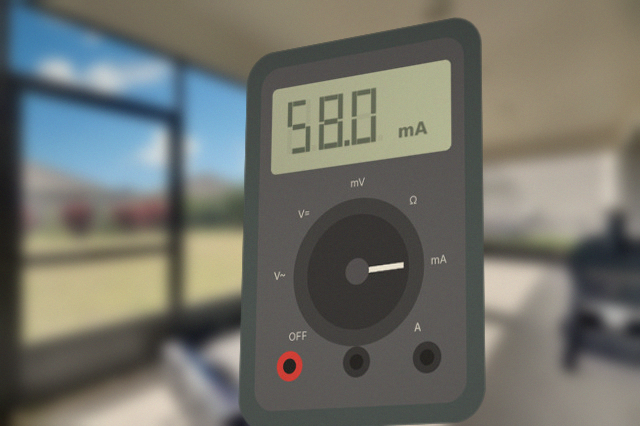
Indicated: 58.0
